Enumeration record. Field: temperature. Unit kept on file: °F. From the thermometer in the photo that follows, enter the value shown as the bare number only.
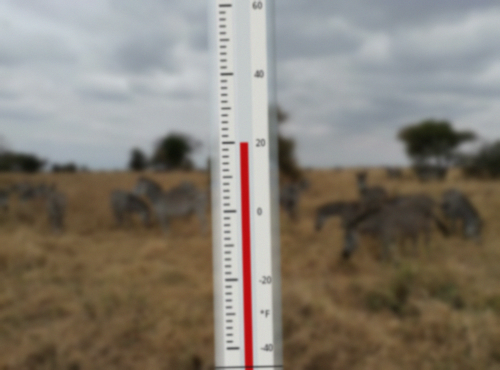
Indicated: 20
